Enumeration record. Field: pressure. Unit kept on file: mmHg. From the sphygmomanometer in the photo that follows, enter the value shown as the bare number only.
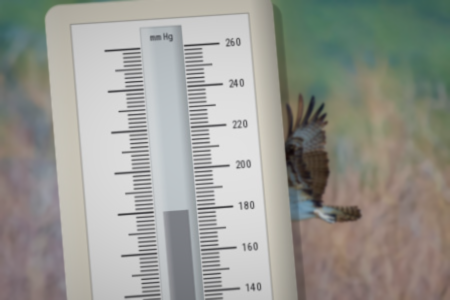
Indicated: 180
